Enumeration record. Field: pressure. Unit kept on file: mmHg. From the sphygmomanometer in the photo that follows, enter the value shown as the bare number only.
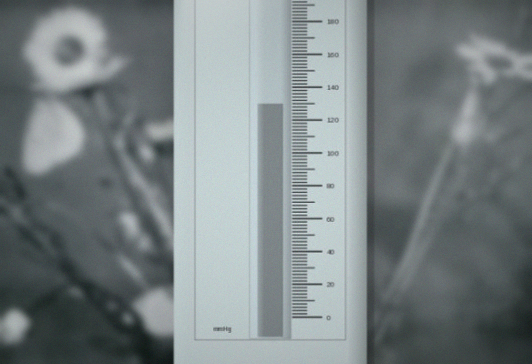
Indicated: 130
